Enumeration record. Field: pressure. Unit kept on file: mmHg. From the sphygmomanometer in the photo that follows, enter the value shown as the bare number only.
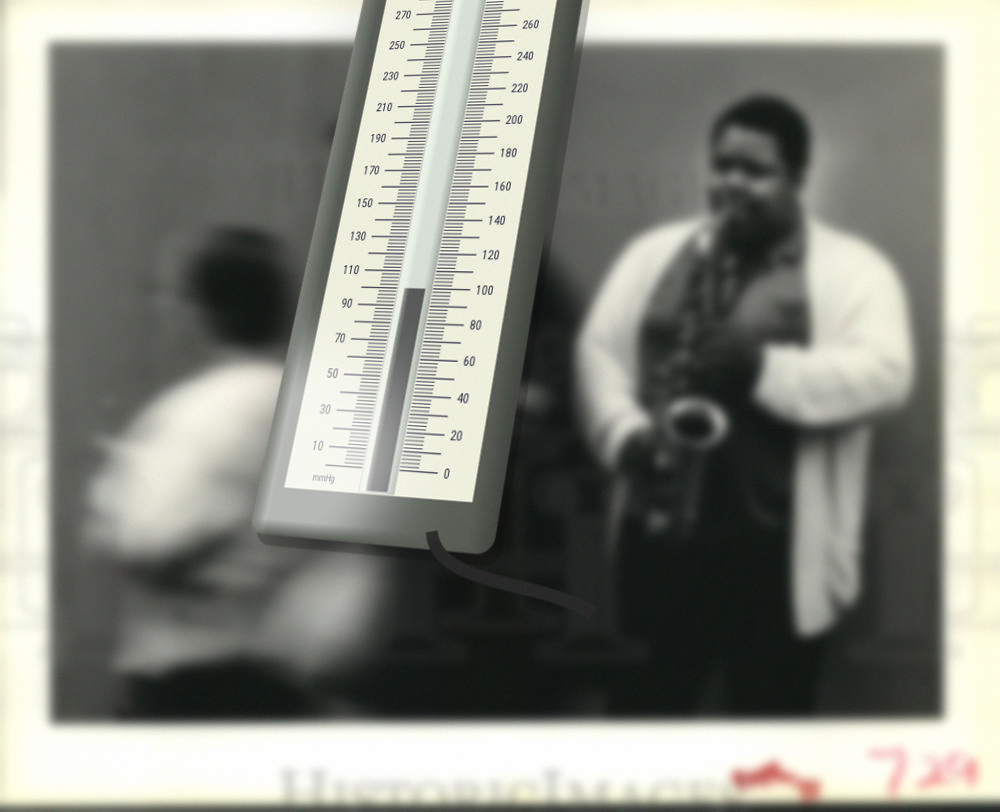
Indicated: 100
